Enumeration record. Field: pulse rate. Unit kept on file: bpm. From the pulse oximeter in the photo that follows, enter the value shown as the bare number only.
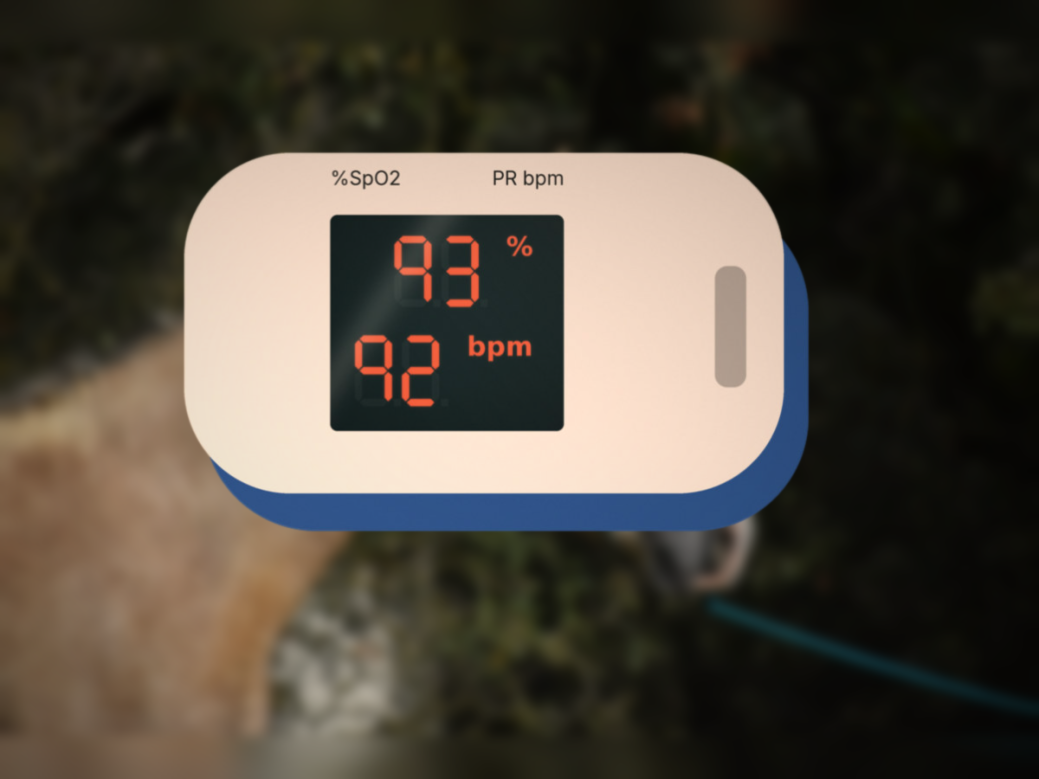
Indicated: 92
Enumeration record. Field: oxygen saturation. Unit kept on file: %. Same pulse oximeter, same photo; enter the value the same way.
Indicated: 93
